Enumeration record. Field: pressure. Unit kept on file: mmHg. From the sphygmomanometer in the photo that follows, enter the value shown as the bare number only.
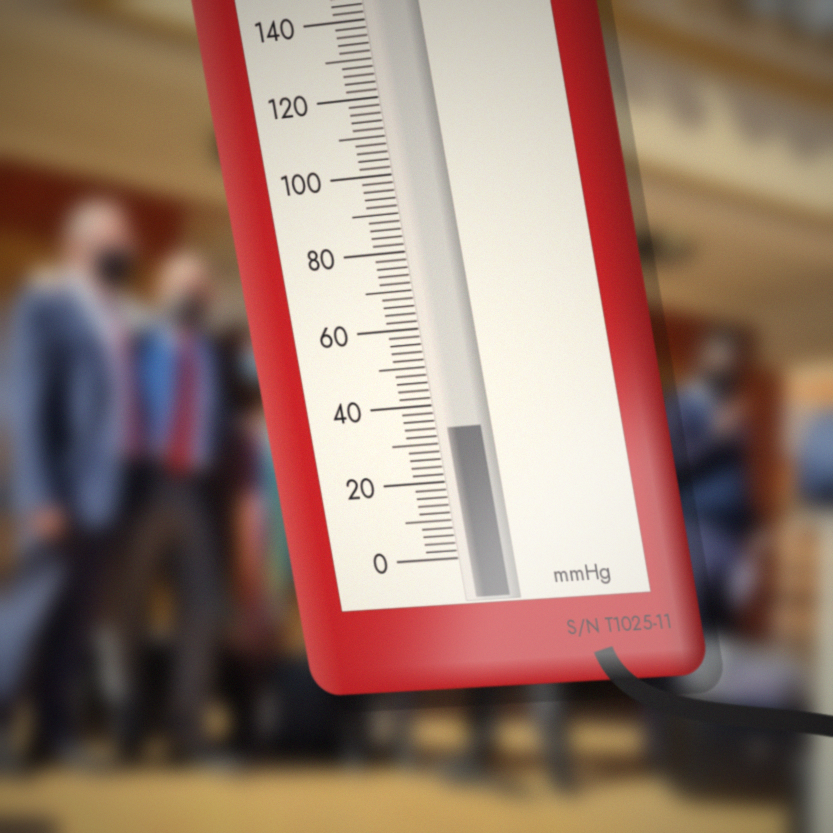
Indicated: 34
